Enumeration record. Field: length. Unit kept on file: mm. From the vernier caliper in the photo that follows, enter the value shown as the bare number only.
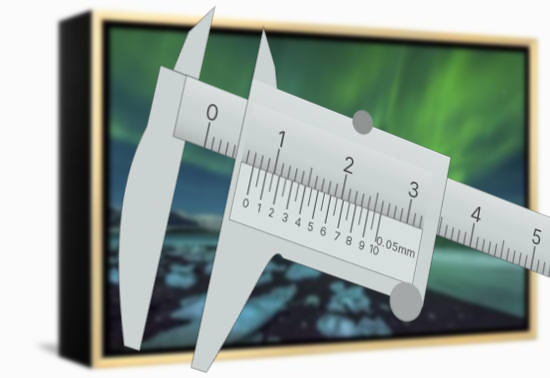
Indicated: 7.0
